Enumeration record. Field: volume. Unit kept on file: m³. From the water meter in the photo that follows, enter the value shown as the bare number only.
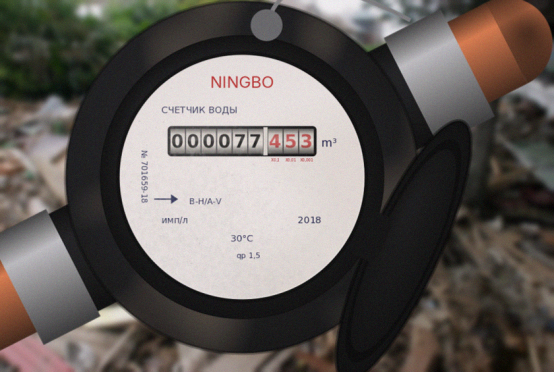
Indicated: 77.453
